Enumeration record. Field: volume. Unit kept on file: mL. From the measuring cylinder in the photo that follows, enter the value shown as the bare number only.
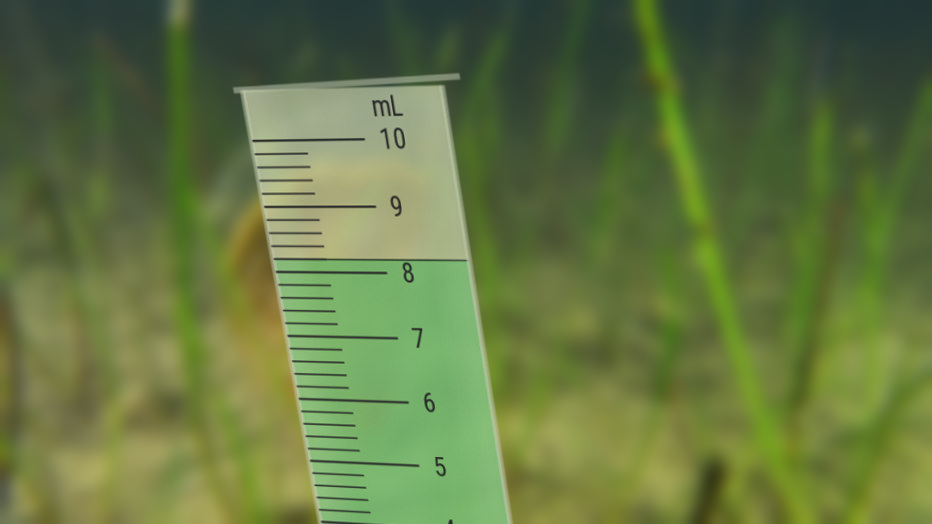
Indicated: 8.2
